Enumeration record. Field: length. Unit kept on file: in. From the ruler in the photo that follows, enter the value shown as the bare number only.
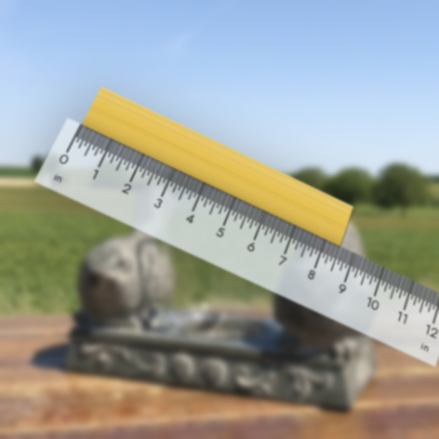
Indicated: 8.5
